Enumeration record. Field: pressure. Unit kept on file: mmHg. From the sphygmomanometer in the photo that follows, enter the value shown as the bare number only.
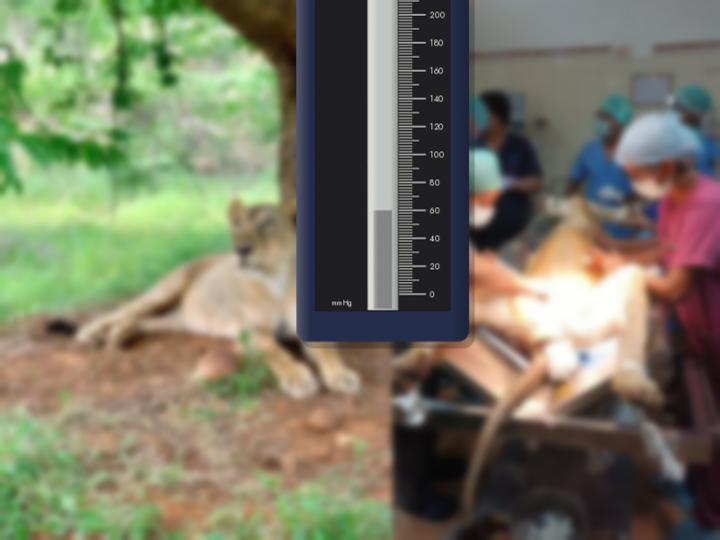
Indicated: 60
